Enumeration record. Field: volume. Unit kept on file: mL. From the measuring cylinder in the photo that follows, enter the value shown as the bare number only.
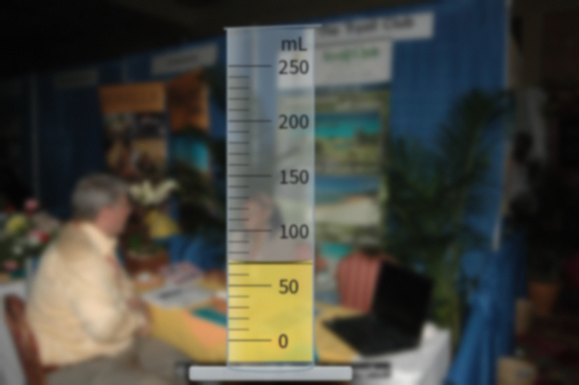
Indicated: 70
